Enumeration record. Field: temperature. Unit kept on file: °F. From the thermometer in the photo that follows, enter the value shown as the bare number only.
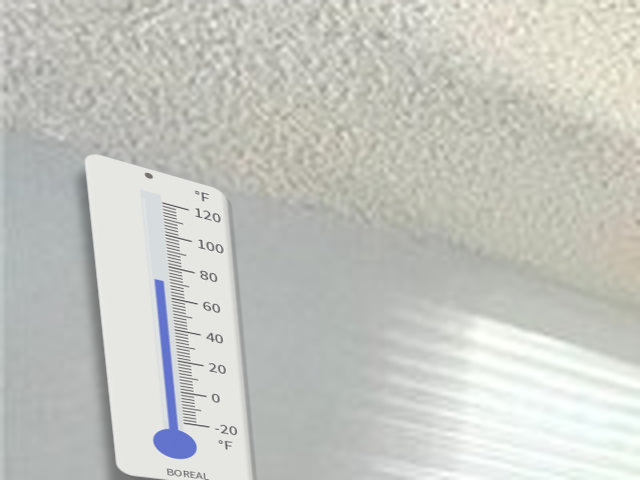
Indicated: 70
